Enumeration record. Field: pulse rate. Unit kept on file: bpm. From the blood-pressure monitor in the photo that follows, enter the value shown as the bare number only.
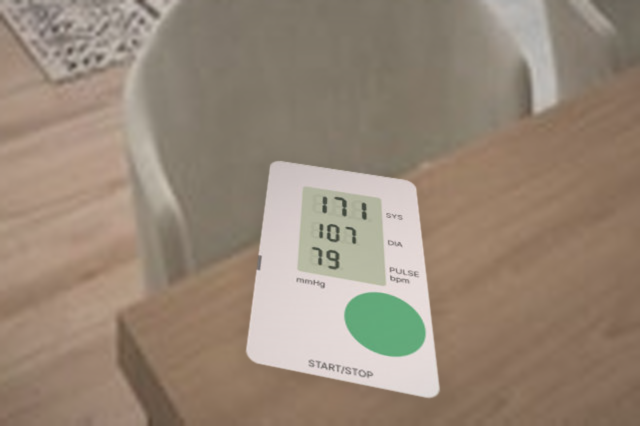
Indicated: 79
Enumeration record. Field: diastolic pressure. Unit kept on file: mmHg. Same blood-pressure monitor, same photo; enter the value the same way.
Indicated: 107
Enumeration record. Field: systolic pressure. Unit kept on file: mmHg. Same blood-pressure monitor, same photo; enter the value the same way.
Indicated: 171
